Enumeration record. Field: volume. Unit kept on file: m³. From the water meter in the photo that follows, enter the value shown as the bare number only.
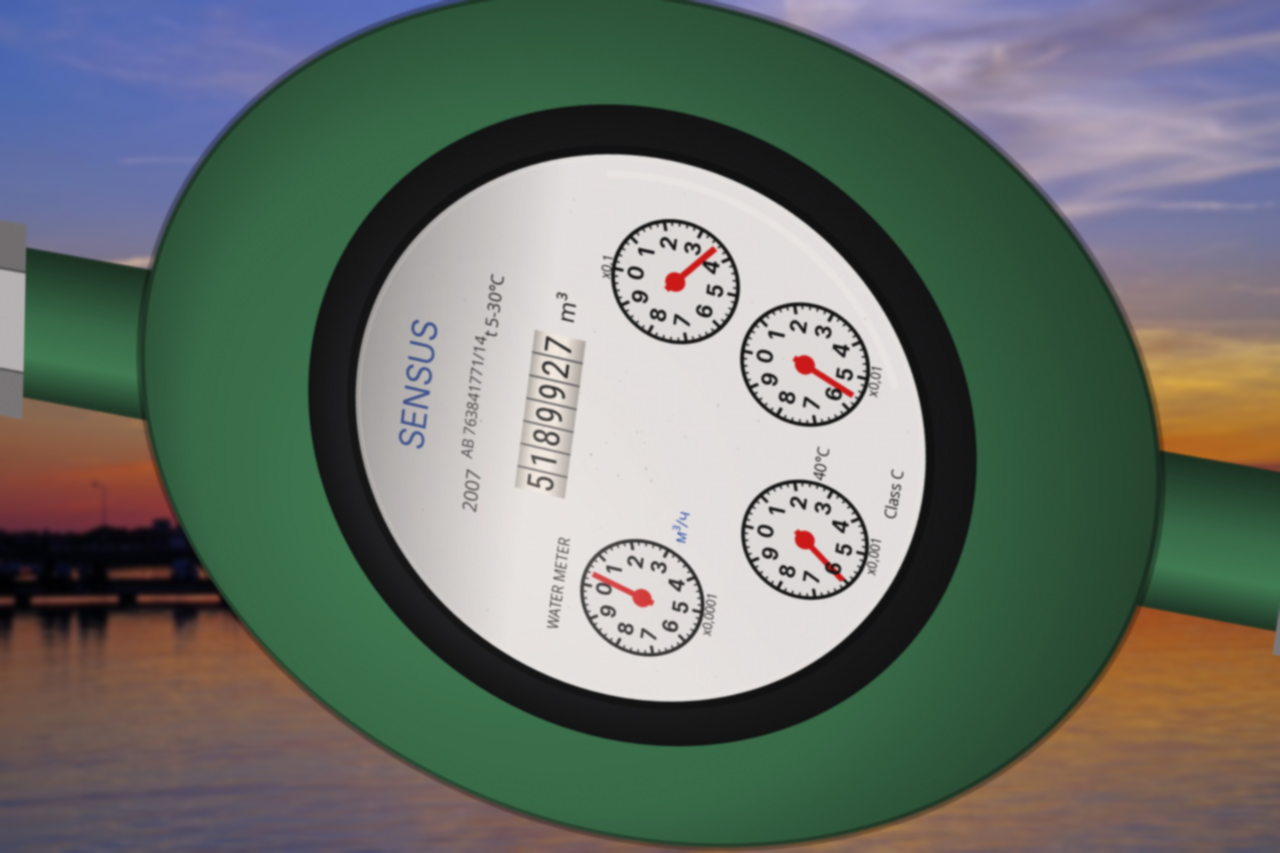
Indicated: 5189927.3560
